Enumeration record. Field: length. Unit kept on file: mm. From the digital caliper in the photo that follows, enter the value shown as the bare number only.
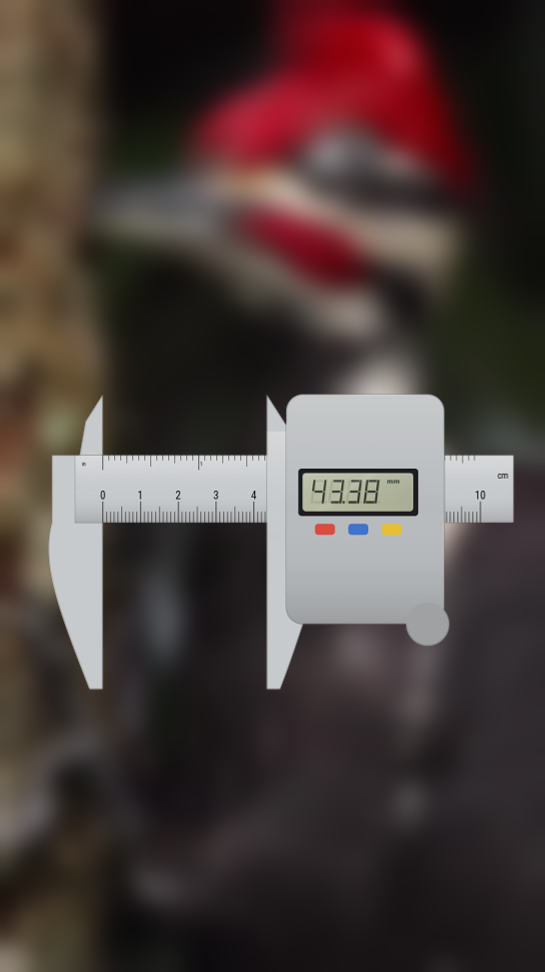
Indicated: 43.38
